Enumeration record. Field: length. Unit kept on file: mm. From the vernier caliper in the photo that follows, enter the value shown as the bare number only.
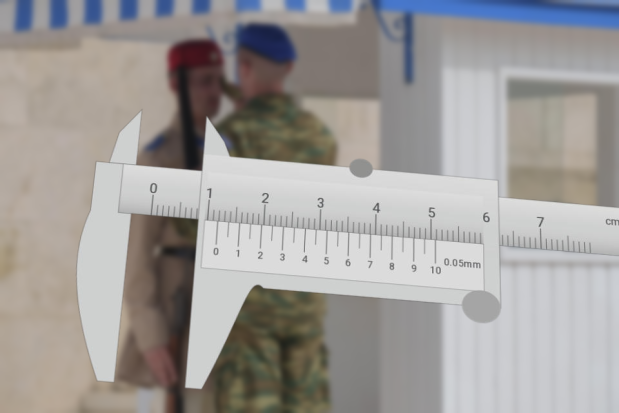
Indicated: 11.8
